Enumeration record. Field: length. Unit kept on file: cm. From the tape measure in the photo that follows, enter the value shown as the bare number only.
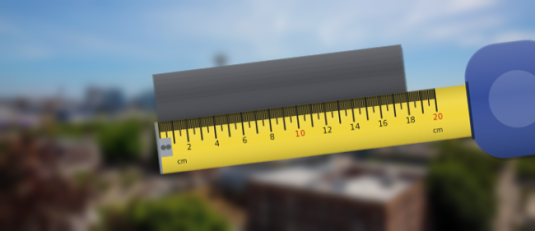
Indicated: 18
